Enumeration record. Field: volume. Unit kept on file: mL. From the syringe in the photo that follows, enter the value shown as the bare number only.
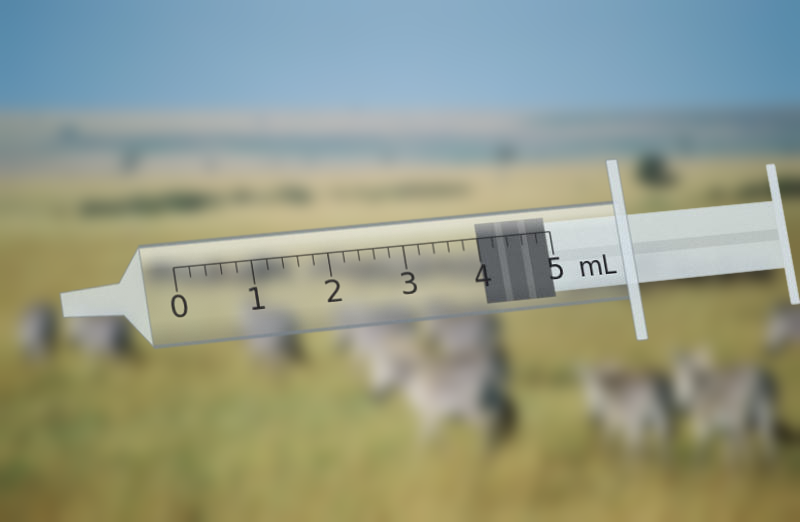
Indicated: 4
